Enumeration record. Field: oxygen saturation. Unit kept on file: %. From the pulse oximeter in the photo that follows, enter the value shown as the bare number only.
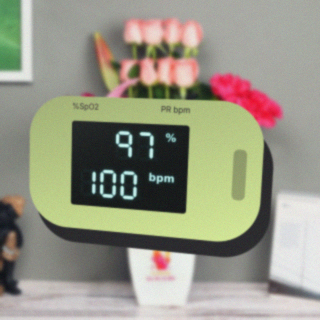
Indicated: 97
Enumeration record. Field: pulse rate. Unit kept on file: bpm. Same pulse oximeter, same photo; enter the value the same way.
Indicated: 100
